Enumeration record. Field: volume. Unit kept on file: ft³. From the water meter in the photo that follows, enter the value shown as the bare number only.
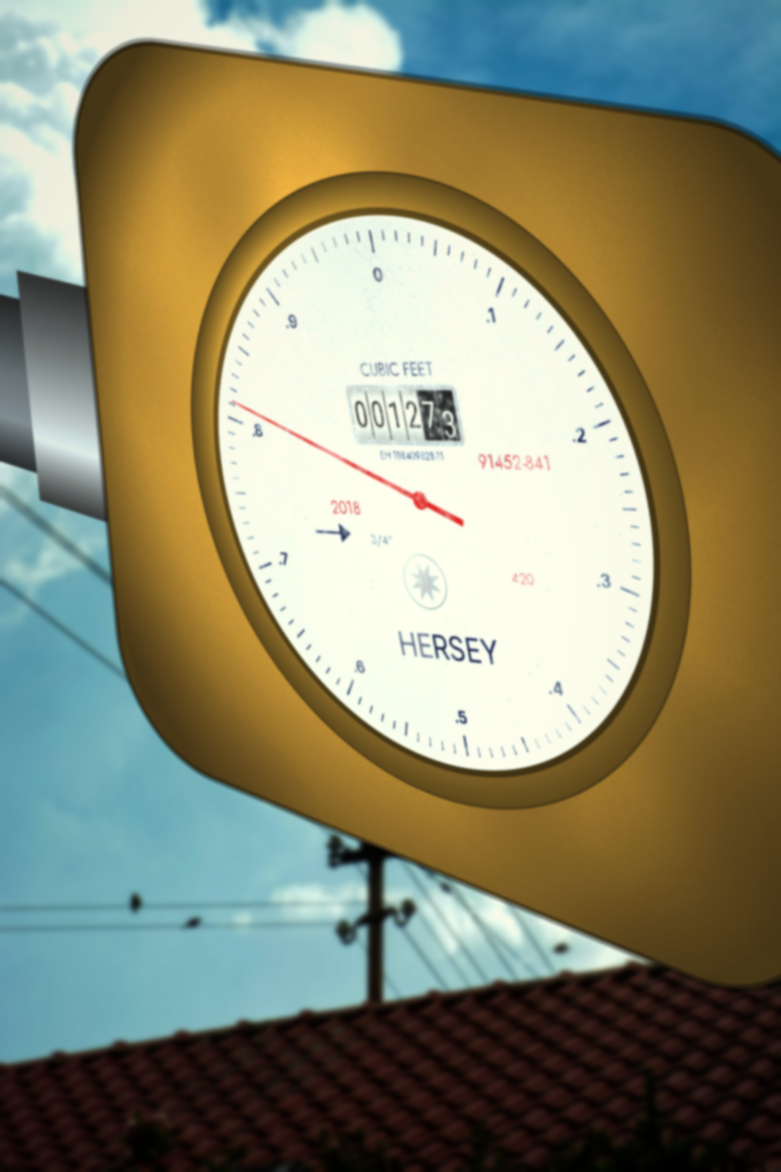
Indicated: 1272.81
